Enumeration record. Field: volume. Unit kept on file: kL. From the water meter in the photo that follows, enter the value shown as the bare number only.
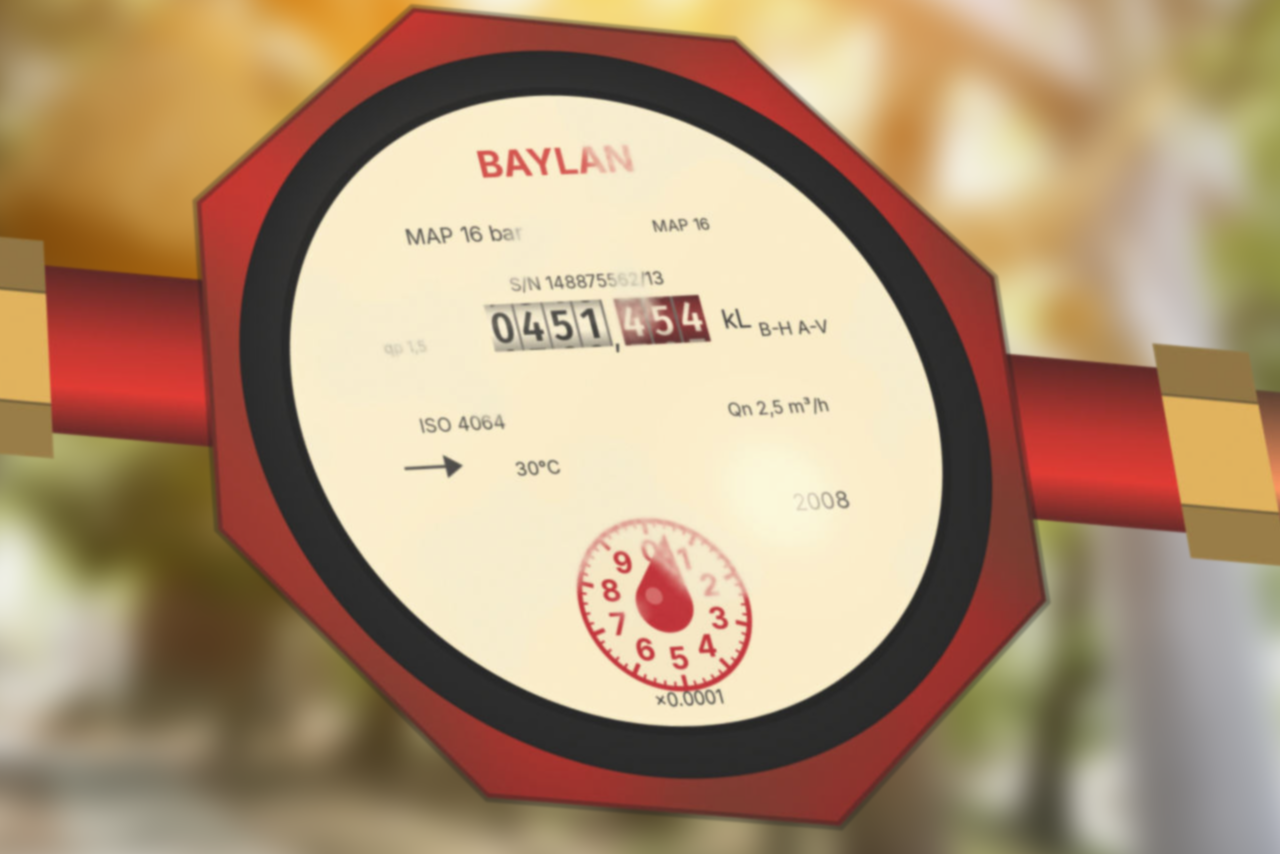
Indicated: 451.4540
